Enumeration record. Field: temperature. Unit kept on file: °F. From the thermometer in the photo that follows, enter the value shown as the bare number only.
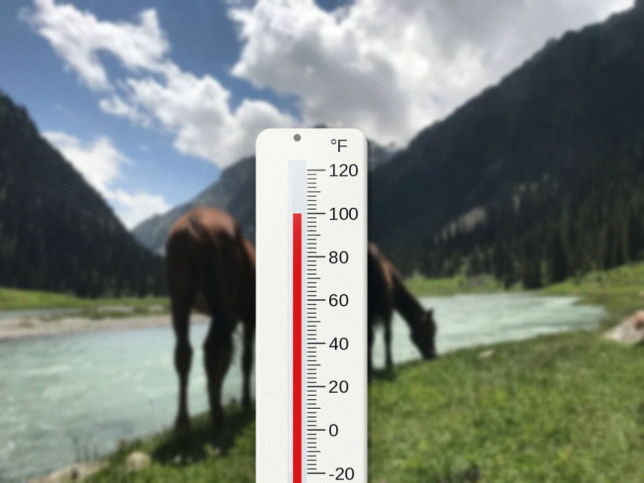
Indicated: 100
